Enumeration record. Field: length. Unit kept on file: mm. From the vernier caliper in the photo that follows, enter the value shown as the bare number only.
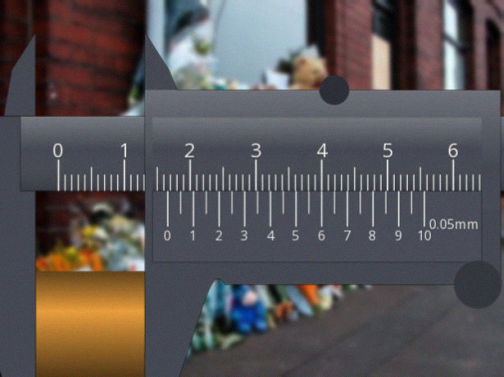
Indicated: 16.6
